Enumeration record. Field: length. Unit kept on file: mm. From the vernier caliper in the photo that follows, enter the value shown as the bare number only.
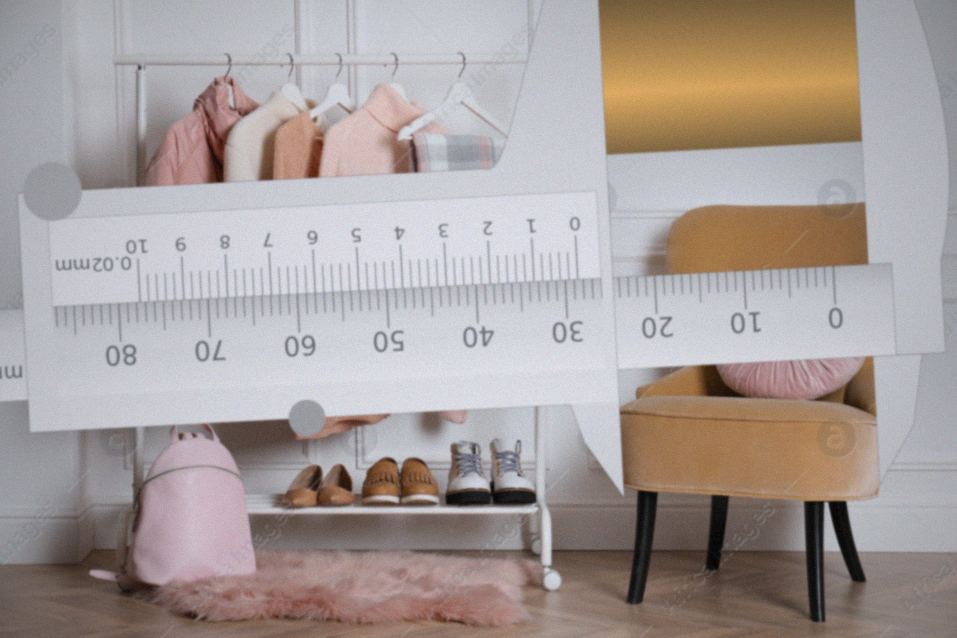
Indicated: 28.6
